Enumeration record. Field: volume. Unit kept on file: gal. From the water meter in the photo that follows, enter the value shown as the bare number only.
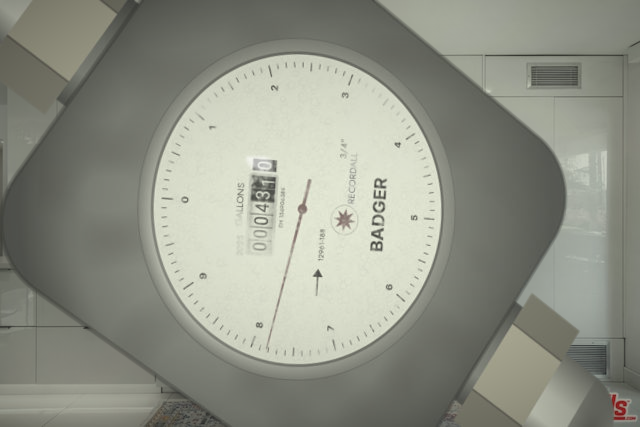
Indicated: 4307.8
